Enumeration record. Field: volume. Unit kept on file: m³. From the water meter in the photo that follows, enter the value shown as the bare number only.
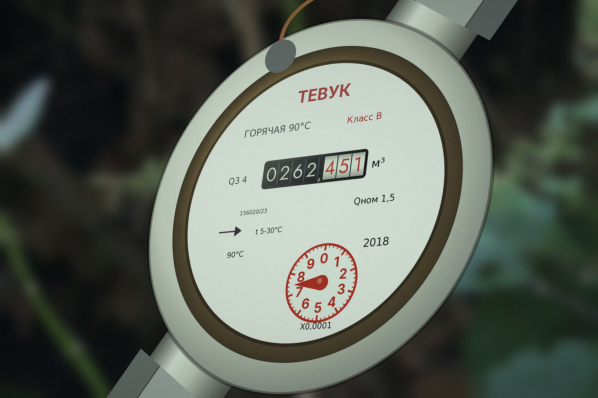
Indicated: 262.4517
